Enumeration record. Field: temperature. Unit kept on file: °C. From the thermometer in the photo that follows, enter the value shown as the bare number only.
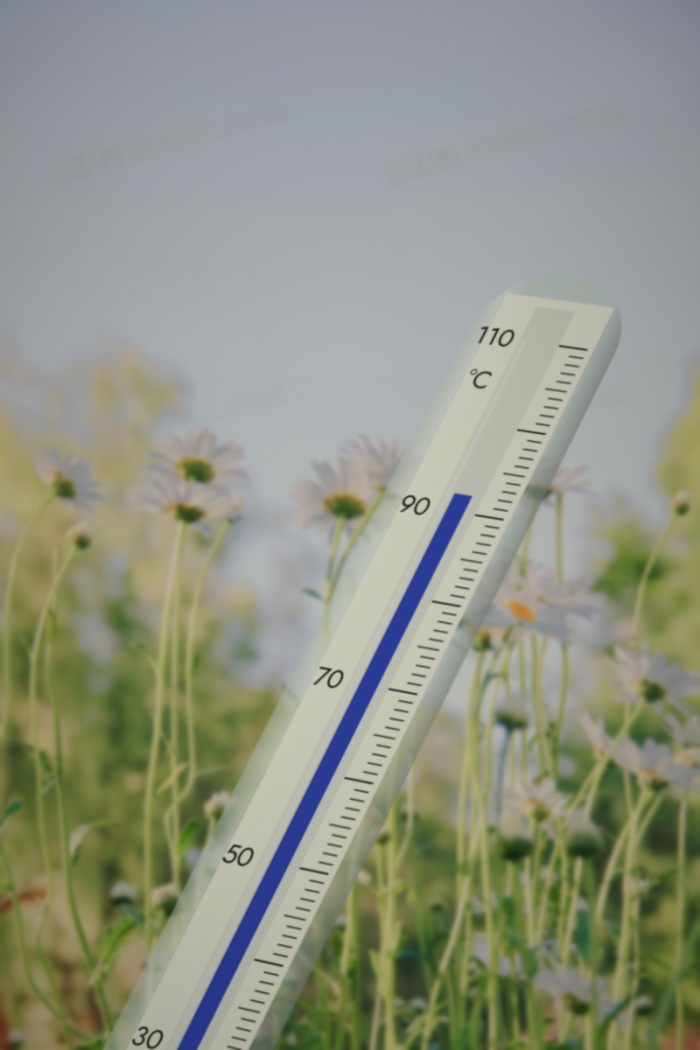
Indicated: 92
